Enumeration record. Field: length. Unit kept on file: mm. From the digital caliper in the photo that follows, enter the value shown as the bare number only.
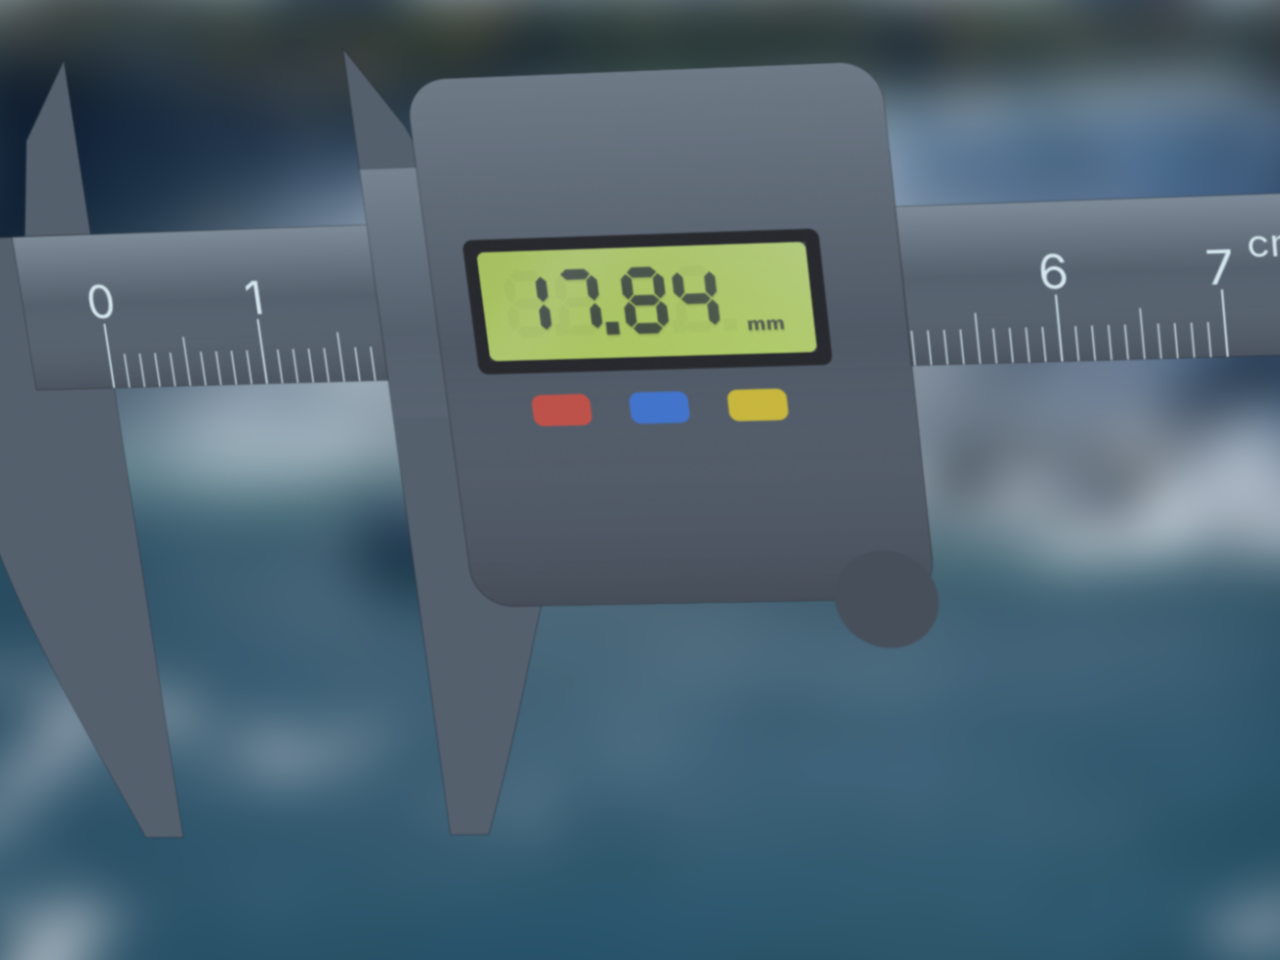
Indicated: 17.84
